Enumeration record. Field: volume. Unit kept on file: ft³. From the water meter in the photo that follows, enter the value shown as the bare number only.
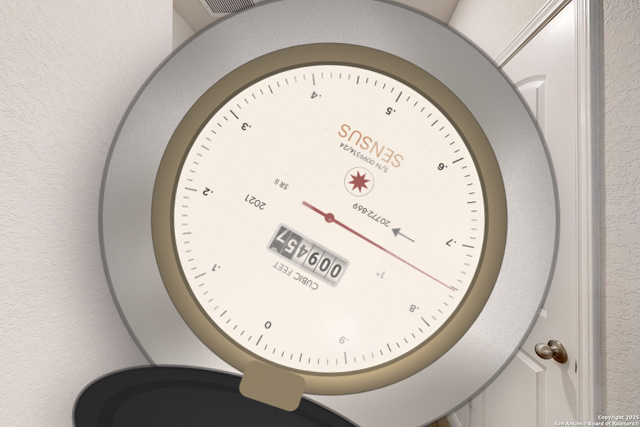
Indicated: 9456.75
